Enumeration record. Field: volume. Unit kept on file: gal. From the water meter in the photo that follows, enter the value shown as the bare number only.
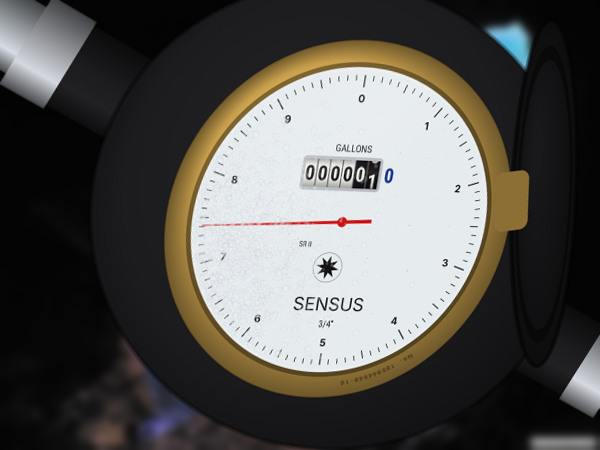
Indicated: 7.4
